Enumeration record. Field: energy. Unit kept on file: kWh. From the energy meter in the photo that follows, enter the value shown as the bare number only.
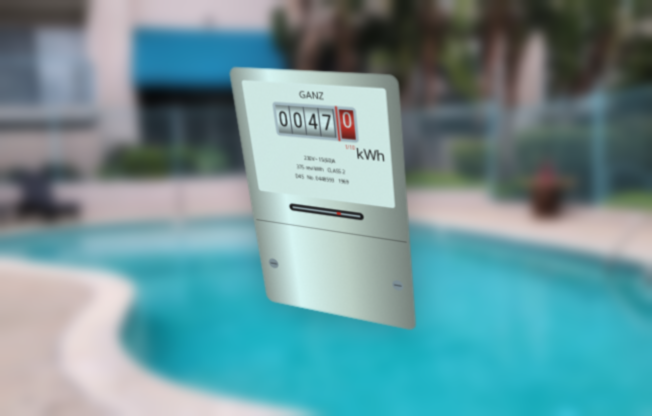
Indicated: 47.0
